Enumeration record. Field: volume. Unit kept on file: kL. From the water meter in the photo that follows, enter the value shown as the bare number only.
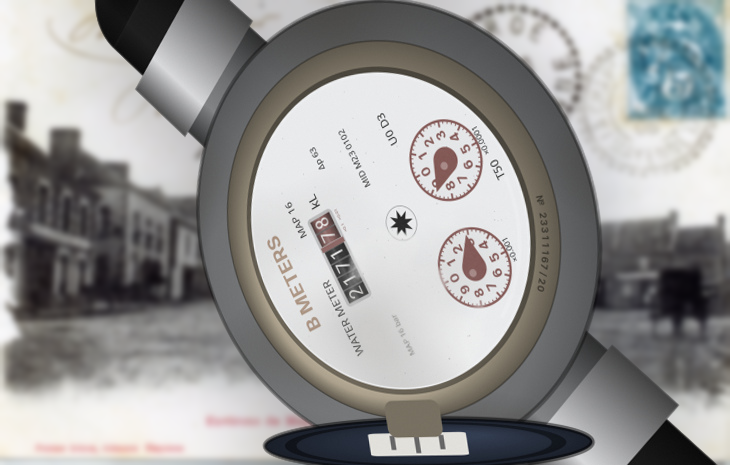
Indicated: 2171.7828
